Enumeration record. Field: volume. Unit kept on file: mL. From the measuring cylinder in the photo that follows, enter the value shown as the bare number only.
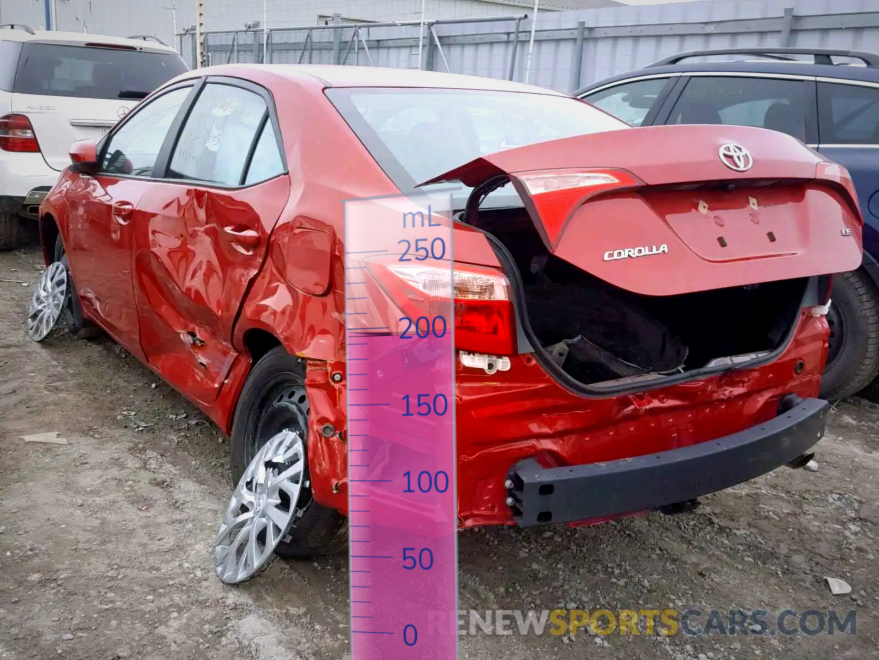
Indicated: 195
